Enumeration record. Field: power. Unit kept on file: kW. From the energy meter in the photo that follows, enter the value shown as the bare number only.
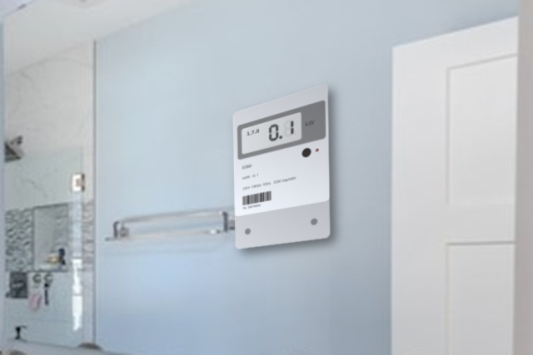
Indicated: 0.1
